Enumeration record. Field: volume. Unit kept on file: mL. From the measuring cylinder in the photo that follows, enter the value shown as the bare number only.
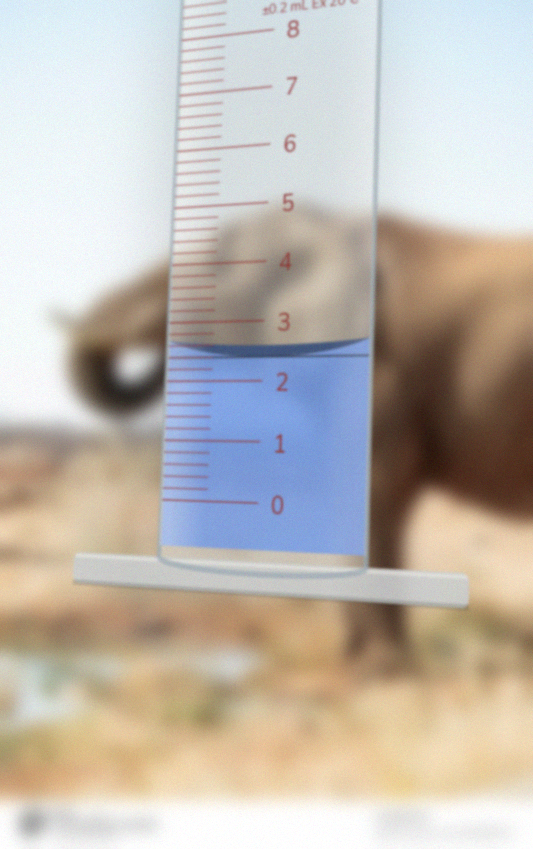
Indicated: 2.4
